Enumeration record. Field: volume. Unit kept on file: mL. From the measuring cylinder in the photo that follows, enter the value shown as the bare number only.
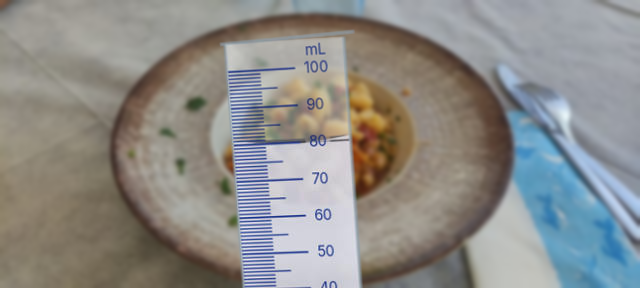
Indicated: 80
